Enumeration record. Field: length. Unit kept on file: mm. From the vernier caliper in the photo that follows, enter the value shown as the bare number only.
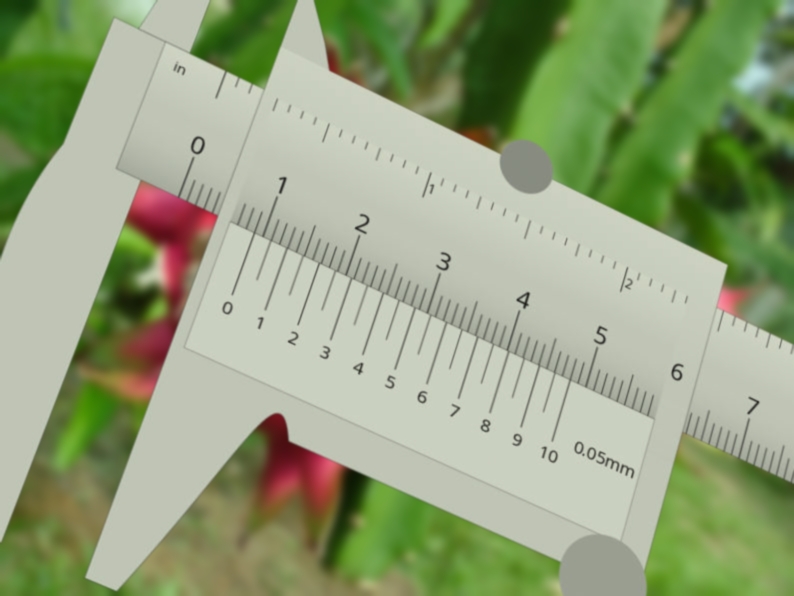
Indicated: 9.0
